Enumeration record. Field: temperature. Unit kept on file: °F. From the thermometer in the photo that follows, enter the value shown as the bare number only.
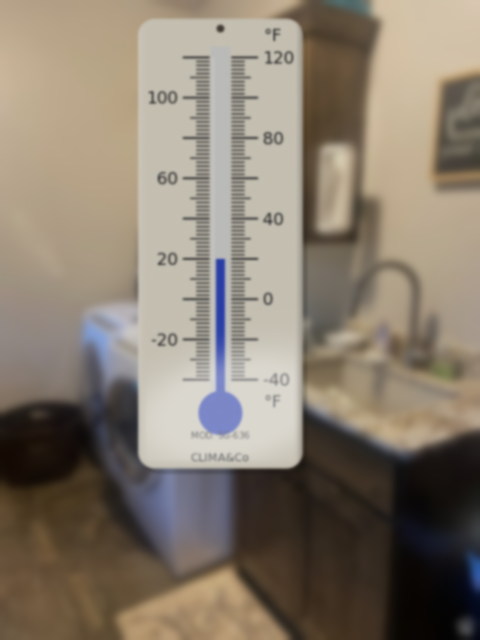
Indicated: 20
